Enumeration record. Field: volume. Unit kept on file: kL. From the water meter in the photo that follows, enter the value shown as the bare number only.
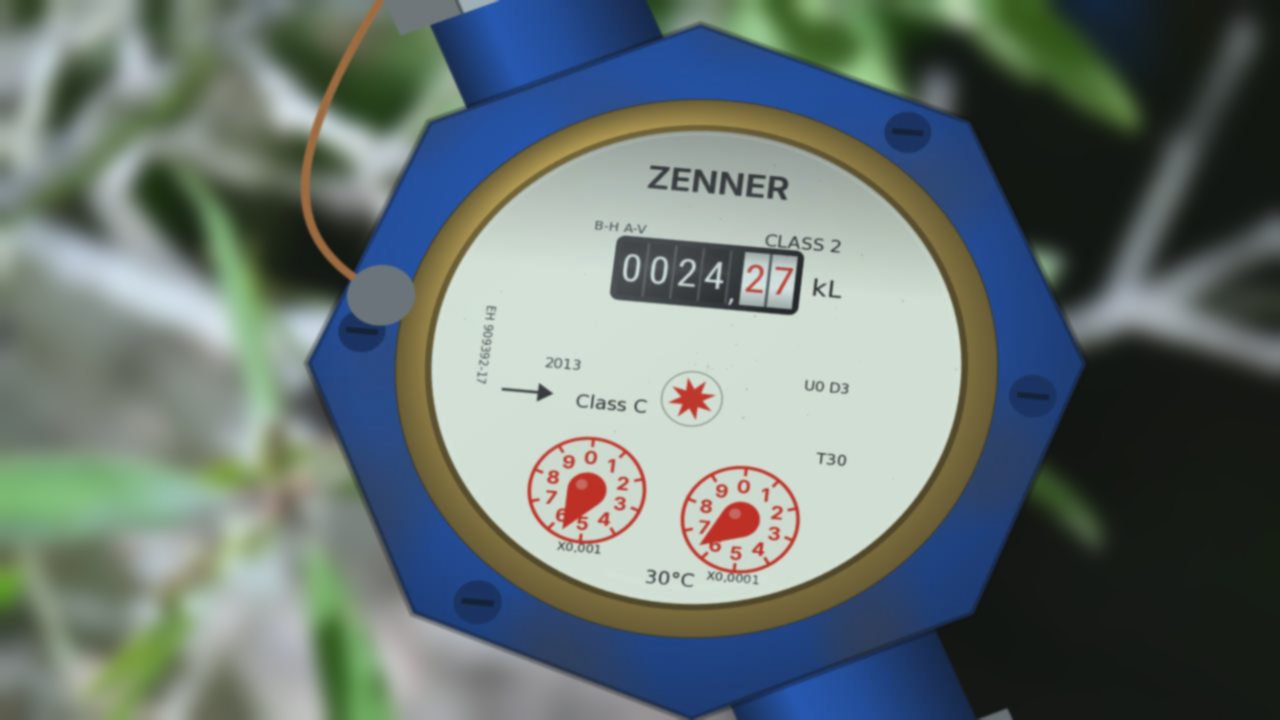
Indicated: 24.2756
